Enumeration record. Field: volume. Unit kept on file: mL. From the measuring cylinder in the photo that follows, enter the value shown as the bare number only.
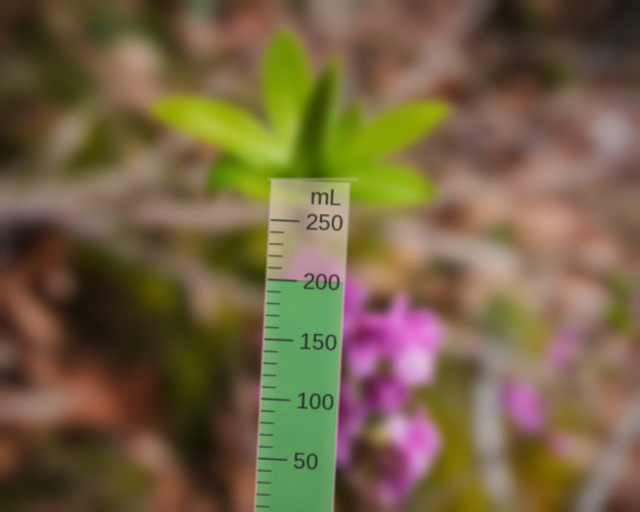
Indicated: 200
